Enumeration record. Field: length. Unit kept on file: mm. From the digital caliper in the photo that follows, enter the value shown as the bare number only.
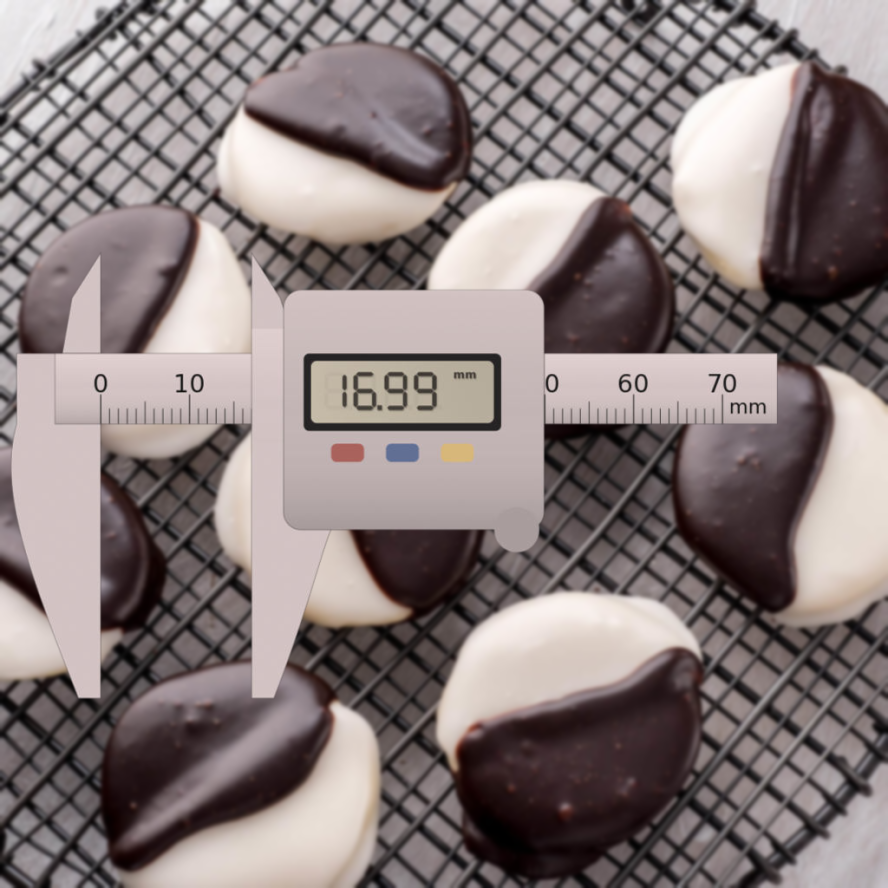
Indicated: 16.99
